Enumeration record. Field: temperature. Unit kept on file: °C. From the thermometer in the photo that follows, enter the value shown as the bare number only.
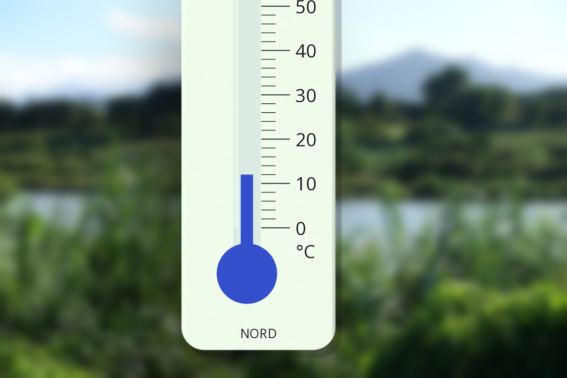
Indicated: 12
